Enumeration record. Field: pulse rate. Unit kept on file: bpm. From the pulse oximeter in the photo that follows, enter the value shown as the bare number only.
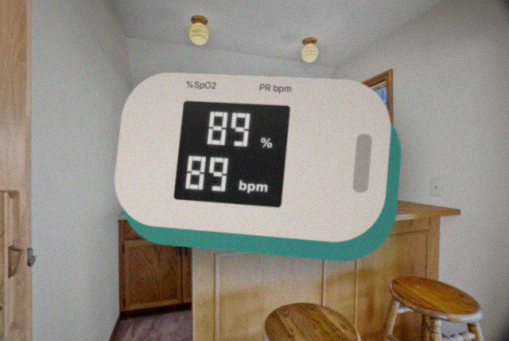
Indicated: 89
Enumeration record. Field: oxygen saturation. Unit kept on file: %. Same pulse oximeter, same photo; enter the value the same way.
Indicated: 89
